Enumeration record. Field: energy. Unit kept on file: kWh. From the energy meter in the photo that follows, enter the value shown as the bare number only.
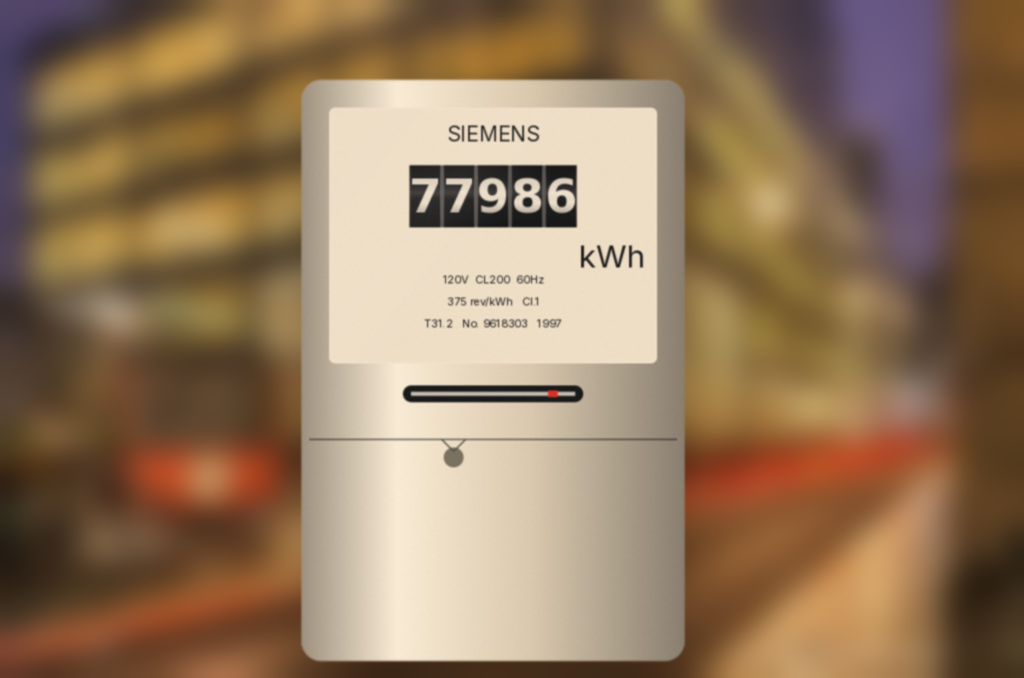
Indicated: 77986
